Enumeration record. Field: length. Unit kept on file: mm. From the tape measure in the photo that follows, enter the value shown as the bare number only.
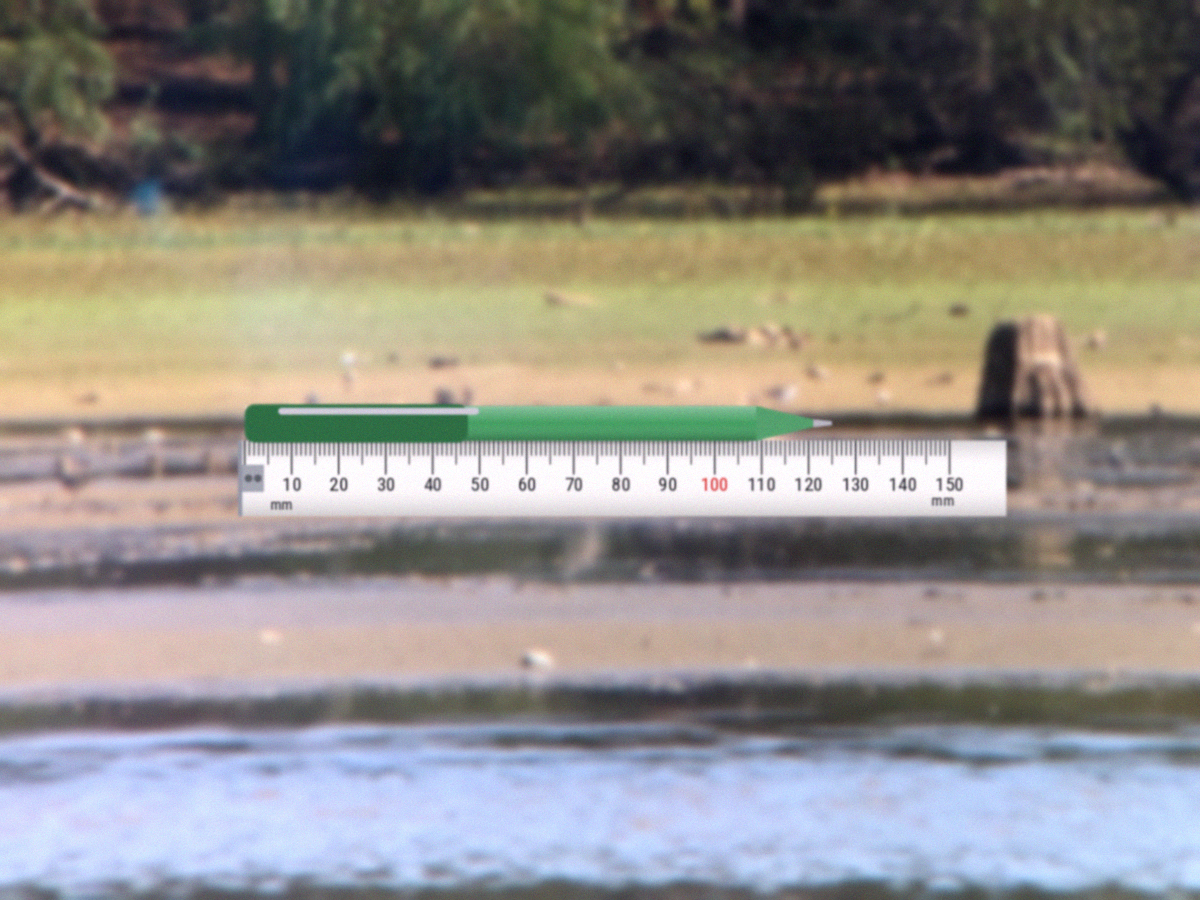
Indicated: 125
